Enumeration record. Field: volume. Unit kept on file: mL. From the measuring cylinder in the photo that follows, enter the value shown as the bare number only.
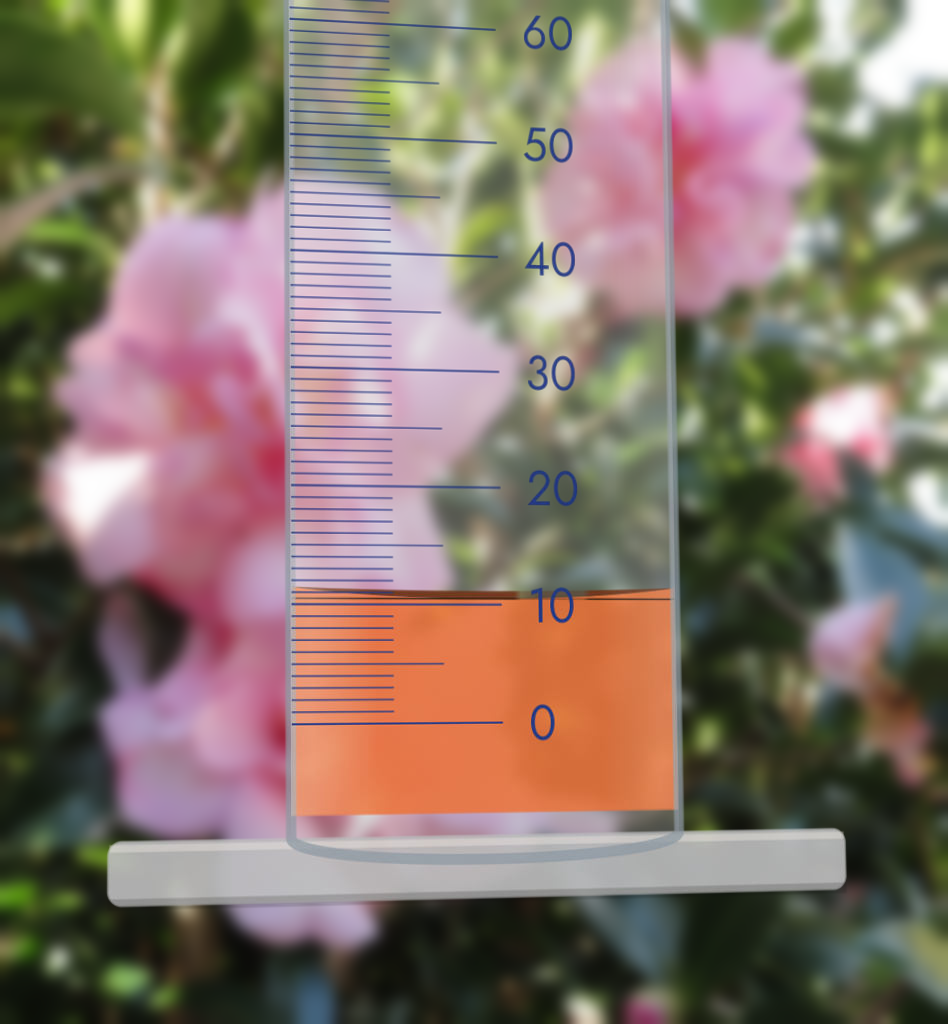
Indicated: 10.5
